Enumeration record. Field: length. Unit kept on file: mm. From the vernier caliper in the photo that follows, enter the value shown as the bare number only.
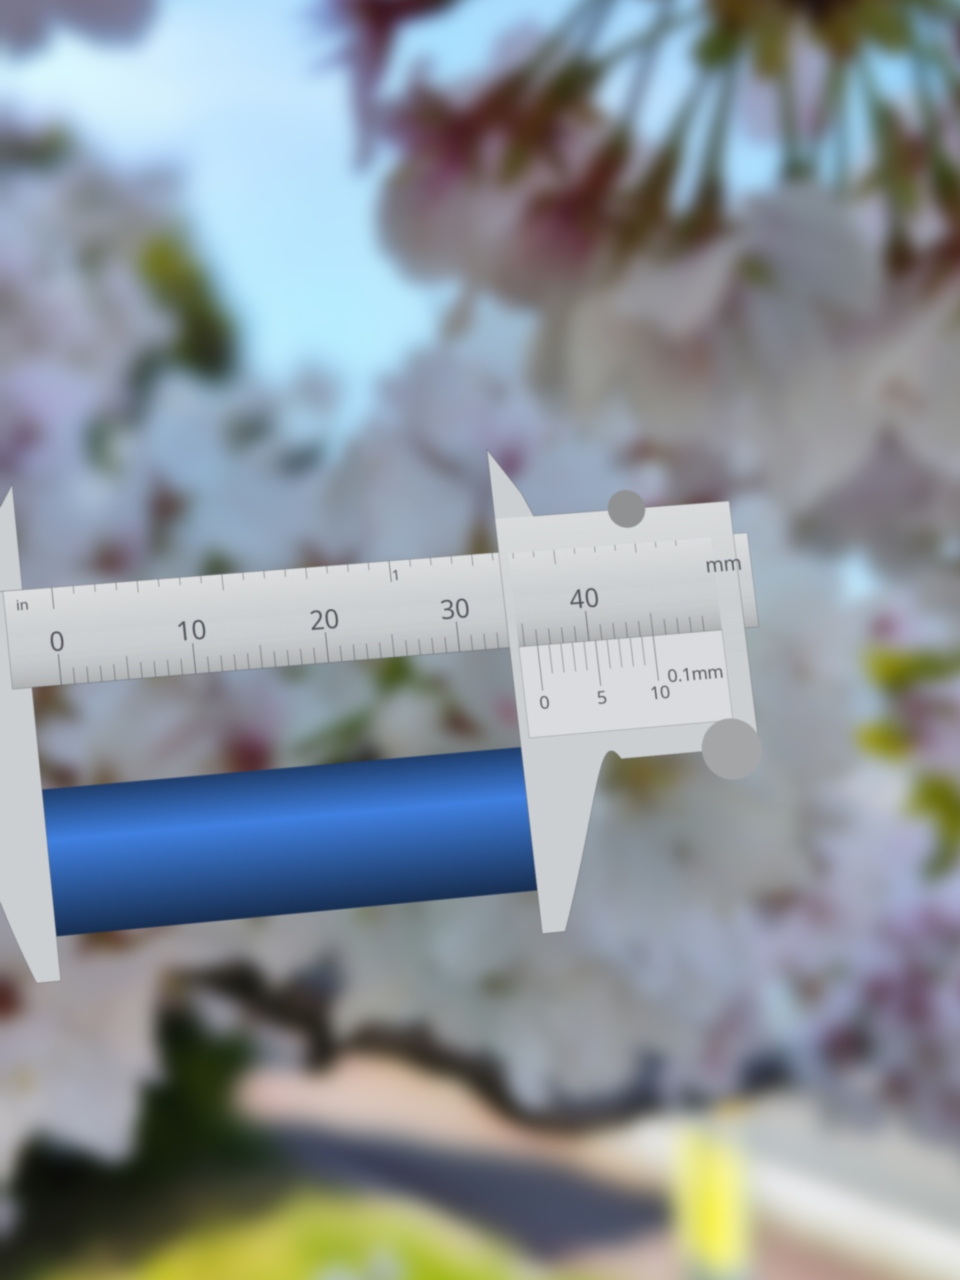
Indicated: 36.0
